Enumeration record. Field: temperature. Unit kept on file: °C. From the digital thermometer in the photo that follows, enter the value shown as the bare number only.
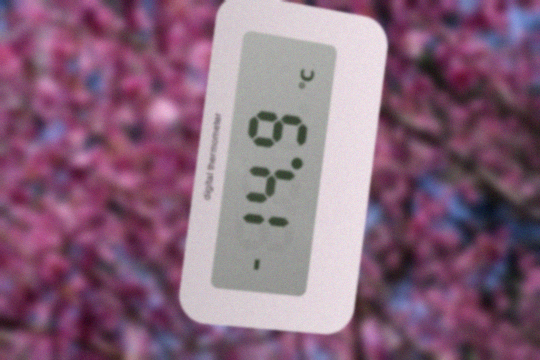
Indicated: -14.9
